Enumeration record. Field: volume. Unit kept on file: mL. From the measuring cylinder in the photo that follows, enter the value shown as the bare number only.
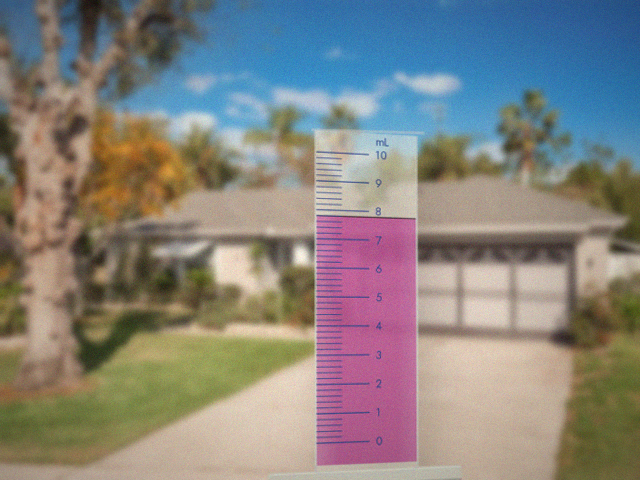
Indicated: 7.8
